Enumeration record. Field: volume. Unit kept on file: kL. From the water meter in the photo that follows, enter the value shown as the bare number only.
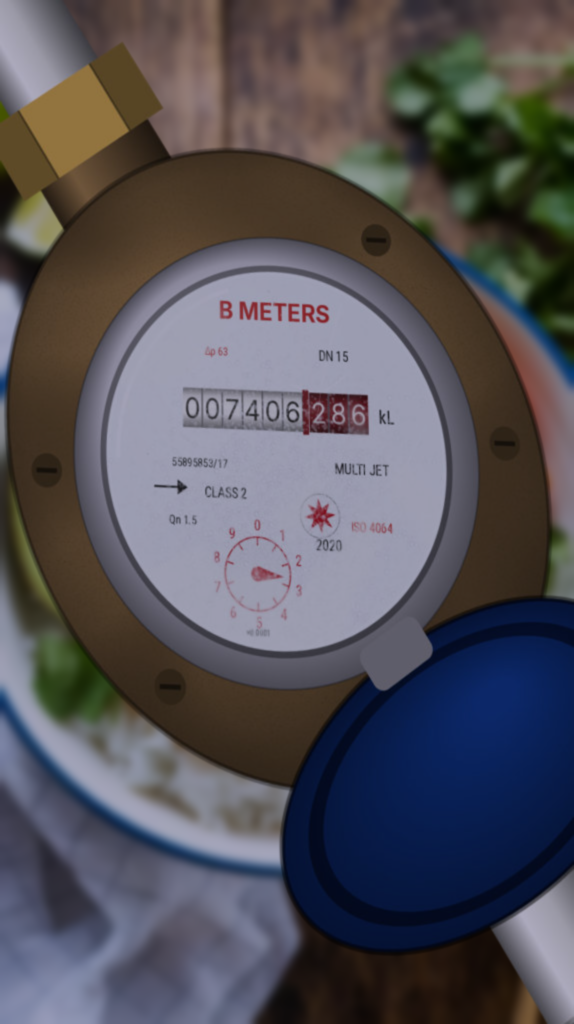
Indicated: 7406.2862
